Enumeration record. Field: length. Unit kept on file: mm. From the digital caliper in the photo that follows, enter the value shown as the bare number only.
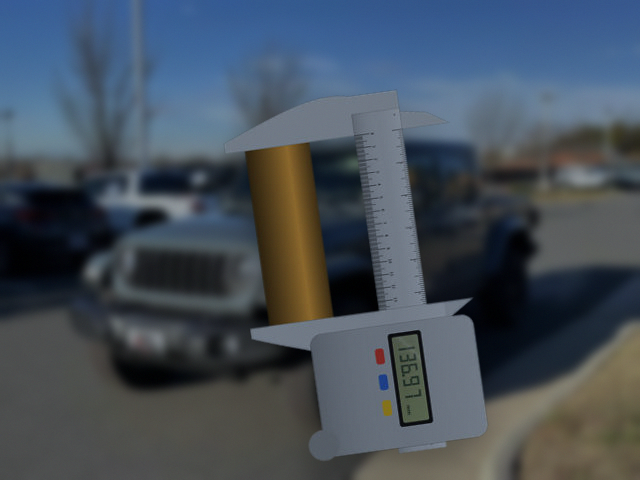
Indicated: 136.97
